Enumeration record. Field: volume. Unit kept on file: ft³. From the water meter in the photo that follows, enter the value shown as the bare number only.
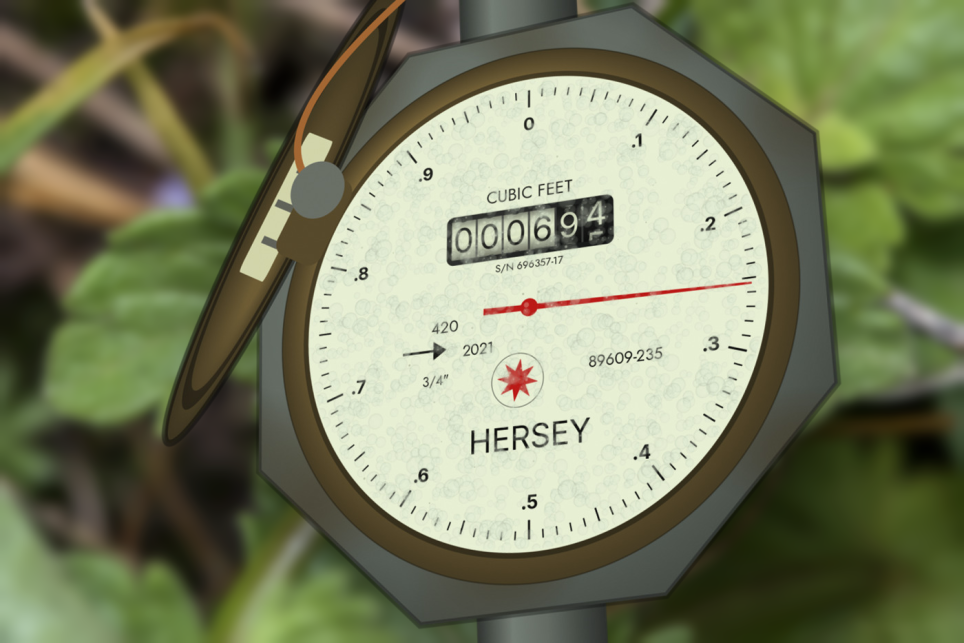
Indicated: 694.25
